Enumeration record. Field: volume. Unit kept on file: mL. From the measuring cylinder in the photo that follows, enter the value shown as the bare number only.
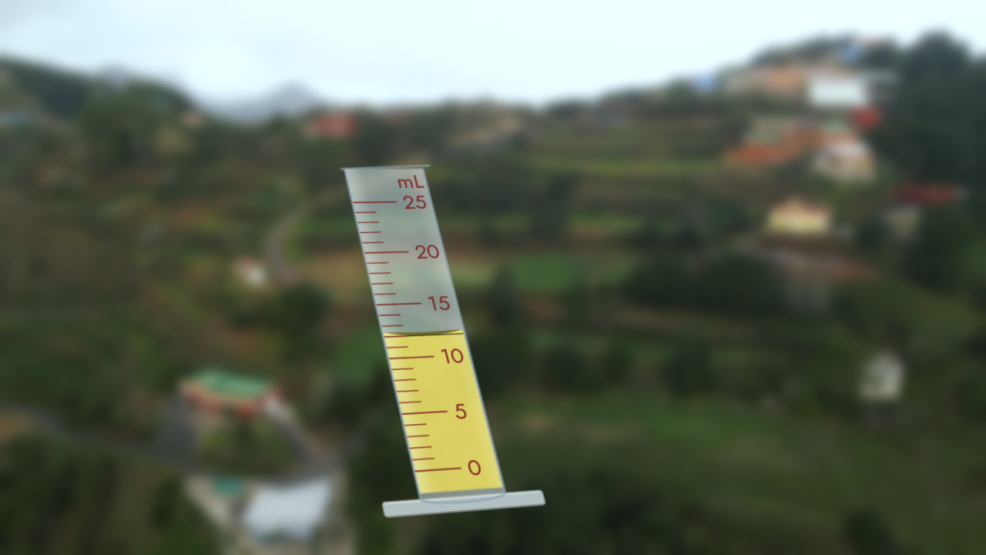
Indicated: 12
